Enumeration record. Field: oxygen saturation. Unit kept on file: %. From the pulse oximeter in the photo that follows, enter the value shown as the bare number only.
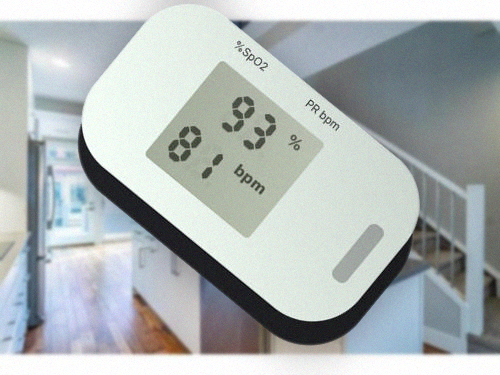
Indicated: 93
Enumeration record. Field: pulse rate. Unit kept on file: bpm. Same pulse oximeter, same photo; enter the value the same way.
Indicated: 81
